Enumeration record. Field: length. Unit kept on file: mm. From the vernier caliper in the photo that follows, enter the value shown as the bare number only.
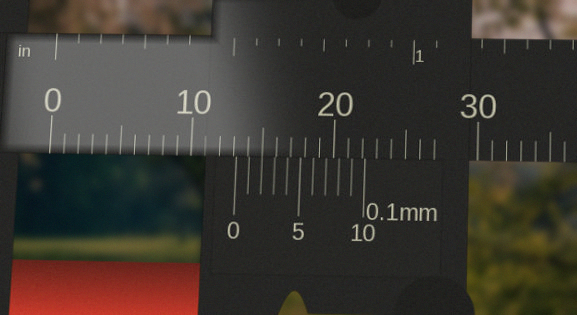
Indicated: 13.2
